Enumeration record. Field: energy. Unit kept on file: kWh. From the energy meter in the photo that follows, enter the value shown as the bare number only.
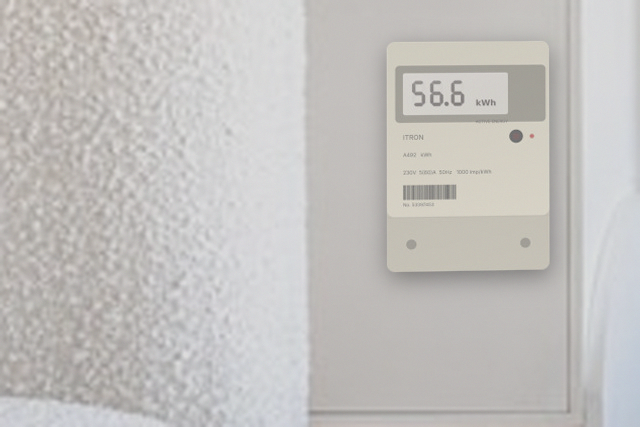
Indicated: 56.6
